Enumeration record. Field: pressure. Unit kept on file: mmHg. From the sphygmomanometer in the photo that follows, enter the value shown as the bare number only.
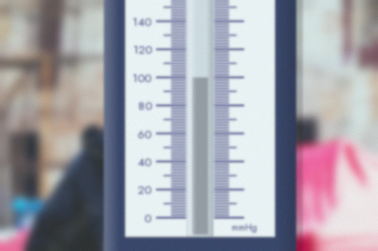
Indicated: 100
